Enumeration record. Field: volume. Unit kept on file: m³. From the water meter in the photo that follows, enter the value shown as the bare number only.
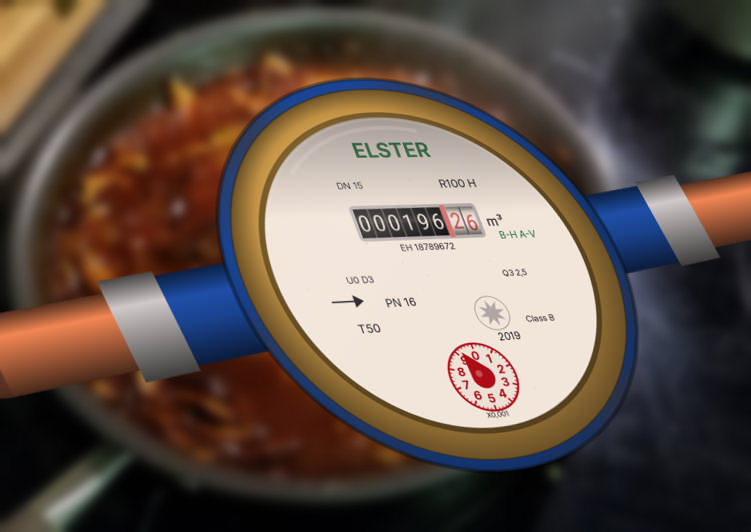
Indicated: 196.259
